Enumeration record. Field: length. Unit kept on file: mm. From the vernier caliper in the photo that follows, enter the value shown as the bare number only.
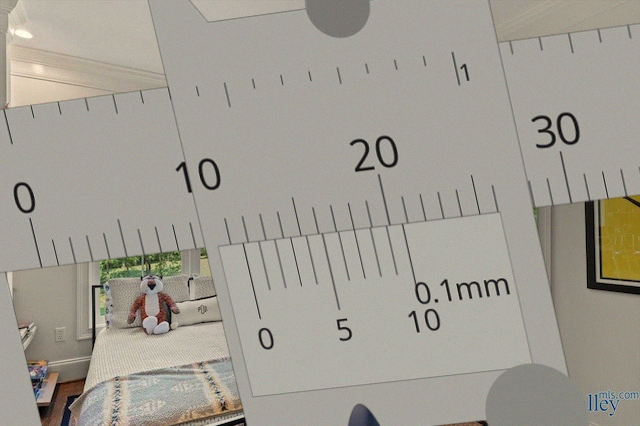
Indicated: 11.7
